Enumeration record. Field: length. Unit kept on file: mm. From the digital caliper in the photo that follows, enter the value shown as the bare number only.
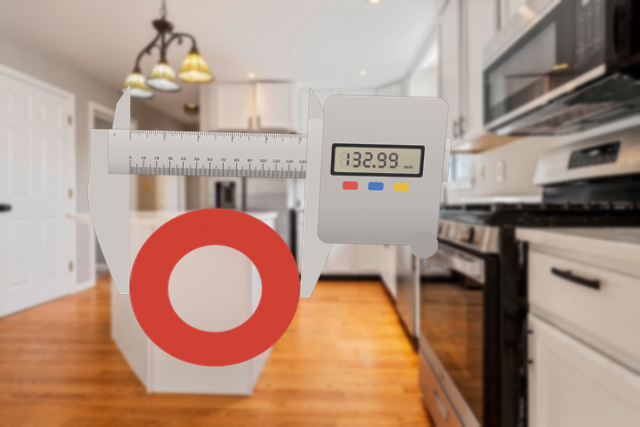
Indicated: 132.99
